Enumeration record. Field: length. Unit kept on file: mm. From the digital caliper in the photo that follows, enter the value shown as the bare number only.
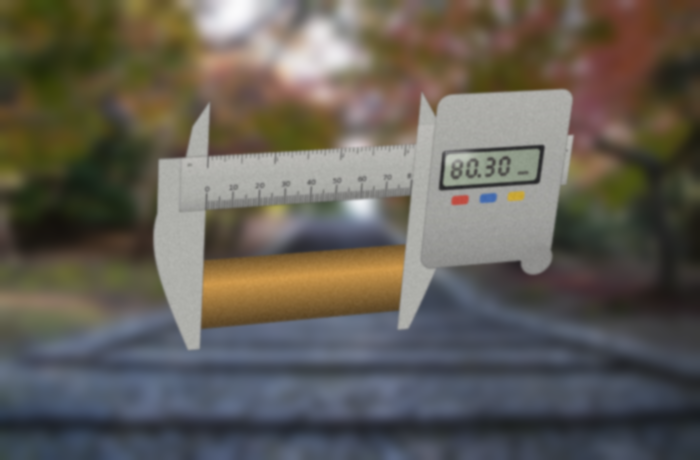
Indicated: 80.30
